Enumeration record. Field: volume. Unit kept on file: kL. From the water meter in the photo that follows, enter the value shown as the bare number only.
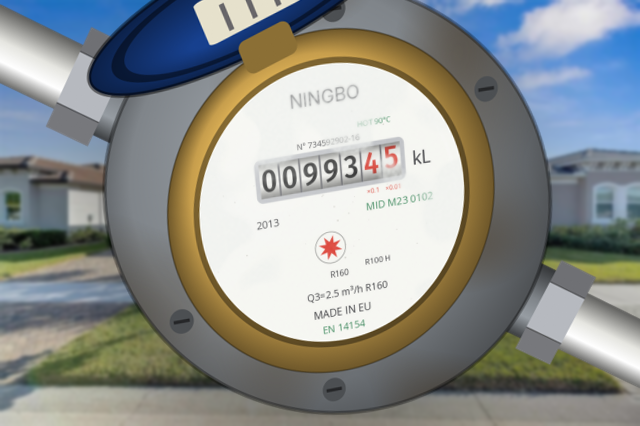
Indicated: 993.45
